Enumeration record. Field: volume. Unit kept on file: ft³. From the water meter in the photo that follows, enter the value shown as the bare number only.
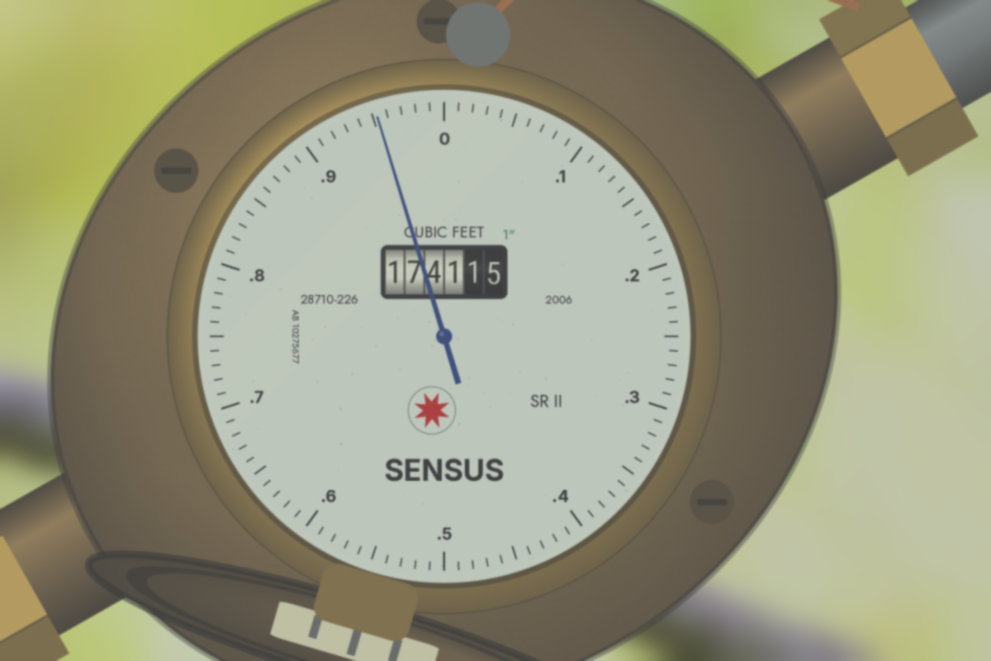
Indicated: 174114.95
